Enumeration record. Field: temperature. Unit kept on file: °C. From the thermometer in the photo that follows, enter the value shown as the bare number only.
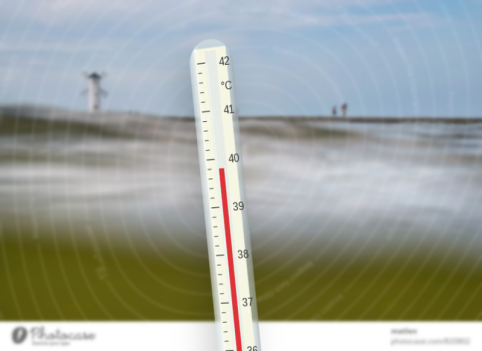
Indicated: 39.8
